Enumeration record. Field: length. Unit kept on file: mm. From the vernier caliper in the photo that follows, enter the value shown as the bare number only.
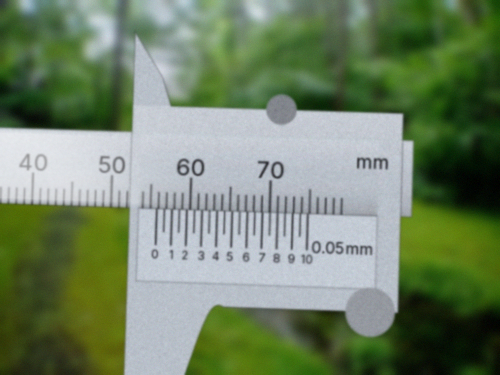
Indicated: 55.8
